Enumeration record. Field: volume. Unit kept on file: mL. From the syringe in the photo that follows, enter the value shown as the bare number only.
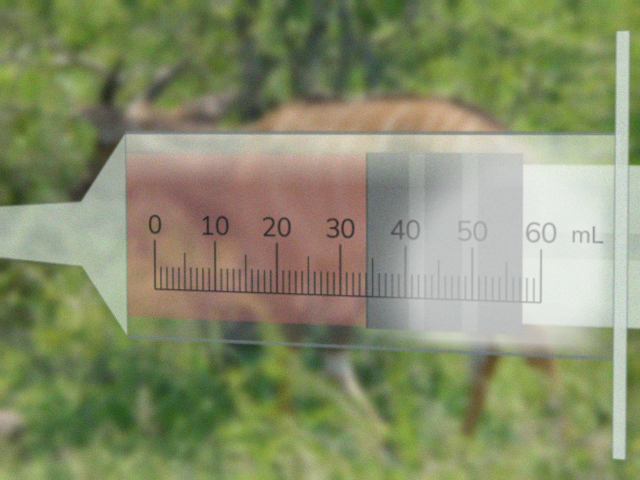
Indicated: 34
